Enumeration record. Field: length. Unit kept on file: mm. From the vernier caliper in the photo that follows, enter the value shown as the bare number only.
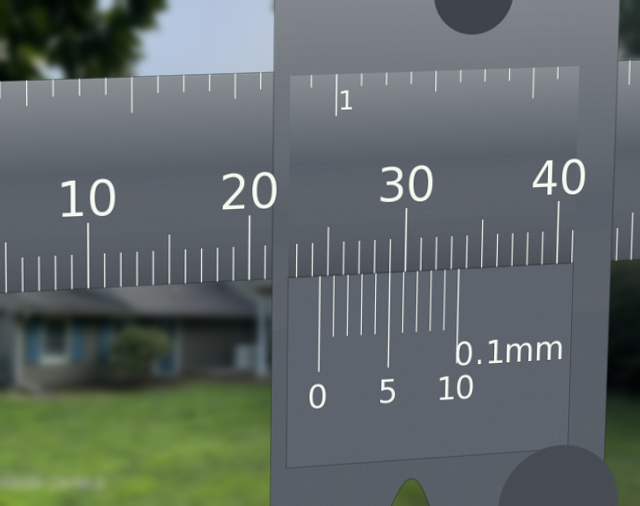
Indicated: 24.5
